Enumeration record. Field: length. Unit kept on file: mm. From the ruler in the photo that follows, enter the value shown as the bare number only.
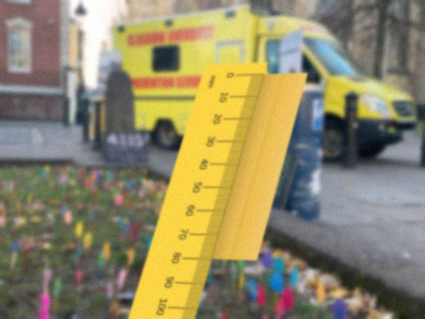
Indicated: 80
